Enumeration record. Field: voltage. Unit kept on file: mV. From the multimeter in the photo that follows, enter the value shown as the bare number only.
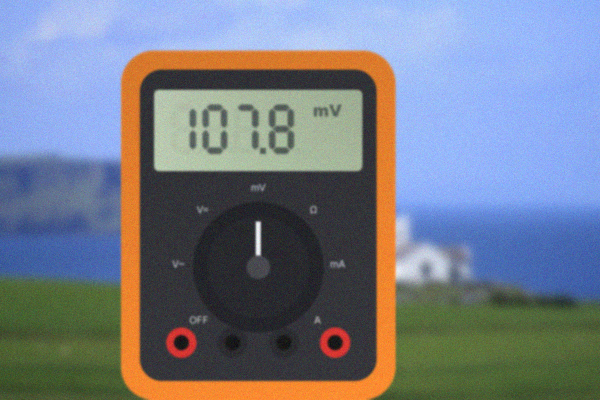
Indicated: 107.8
